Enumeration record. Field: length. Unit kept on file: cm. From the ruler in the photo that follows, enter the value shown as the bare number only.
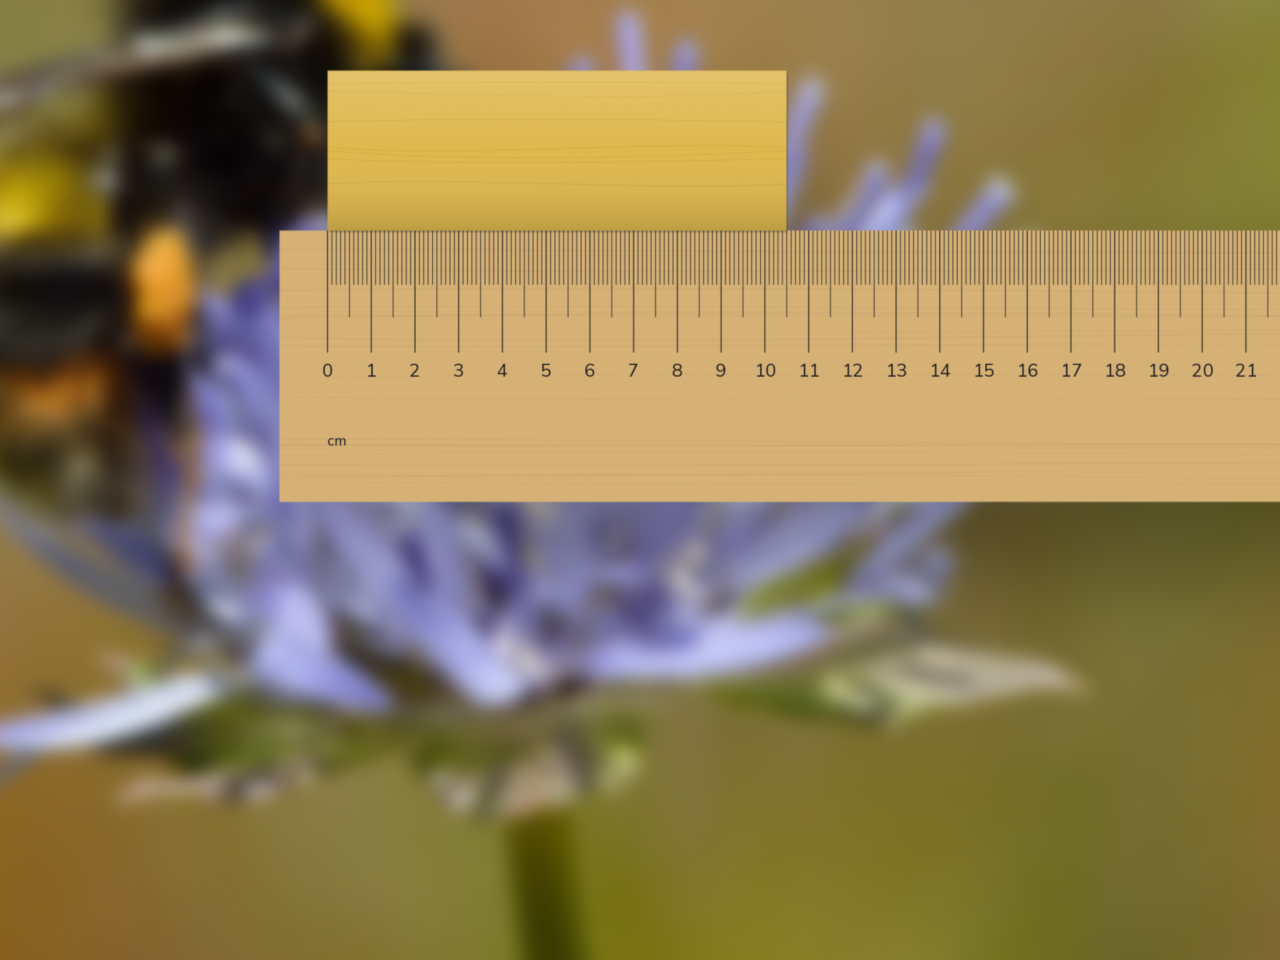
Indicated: 10.5
